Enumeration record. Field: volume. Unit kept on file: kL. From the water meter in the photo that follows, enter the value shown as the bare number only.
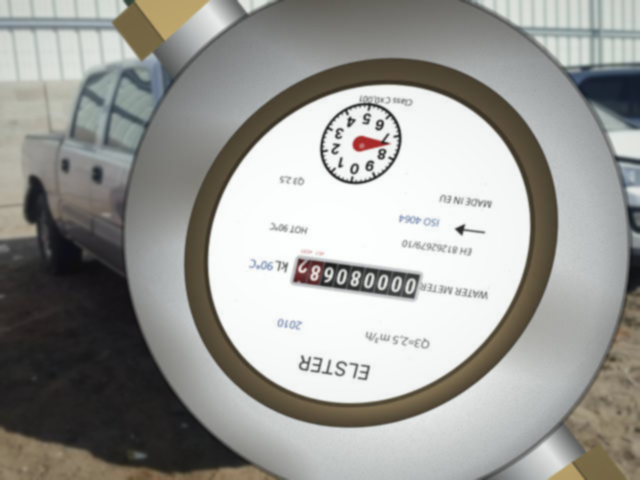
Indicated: 806.817
